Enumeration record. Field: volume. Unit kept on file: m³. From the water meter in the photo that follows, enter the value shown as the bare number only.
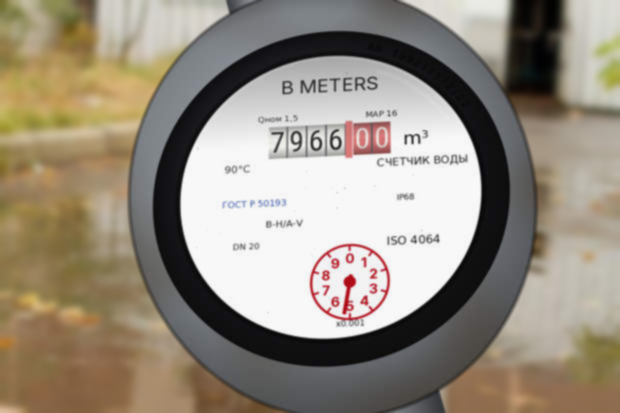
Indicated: 7966.005
